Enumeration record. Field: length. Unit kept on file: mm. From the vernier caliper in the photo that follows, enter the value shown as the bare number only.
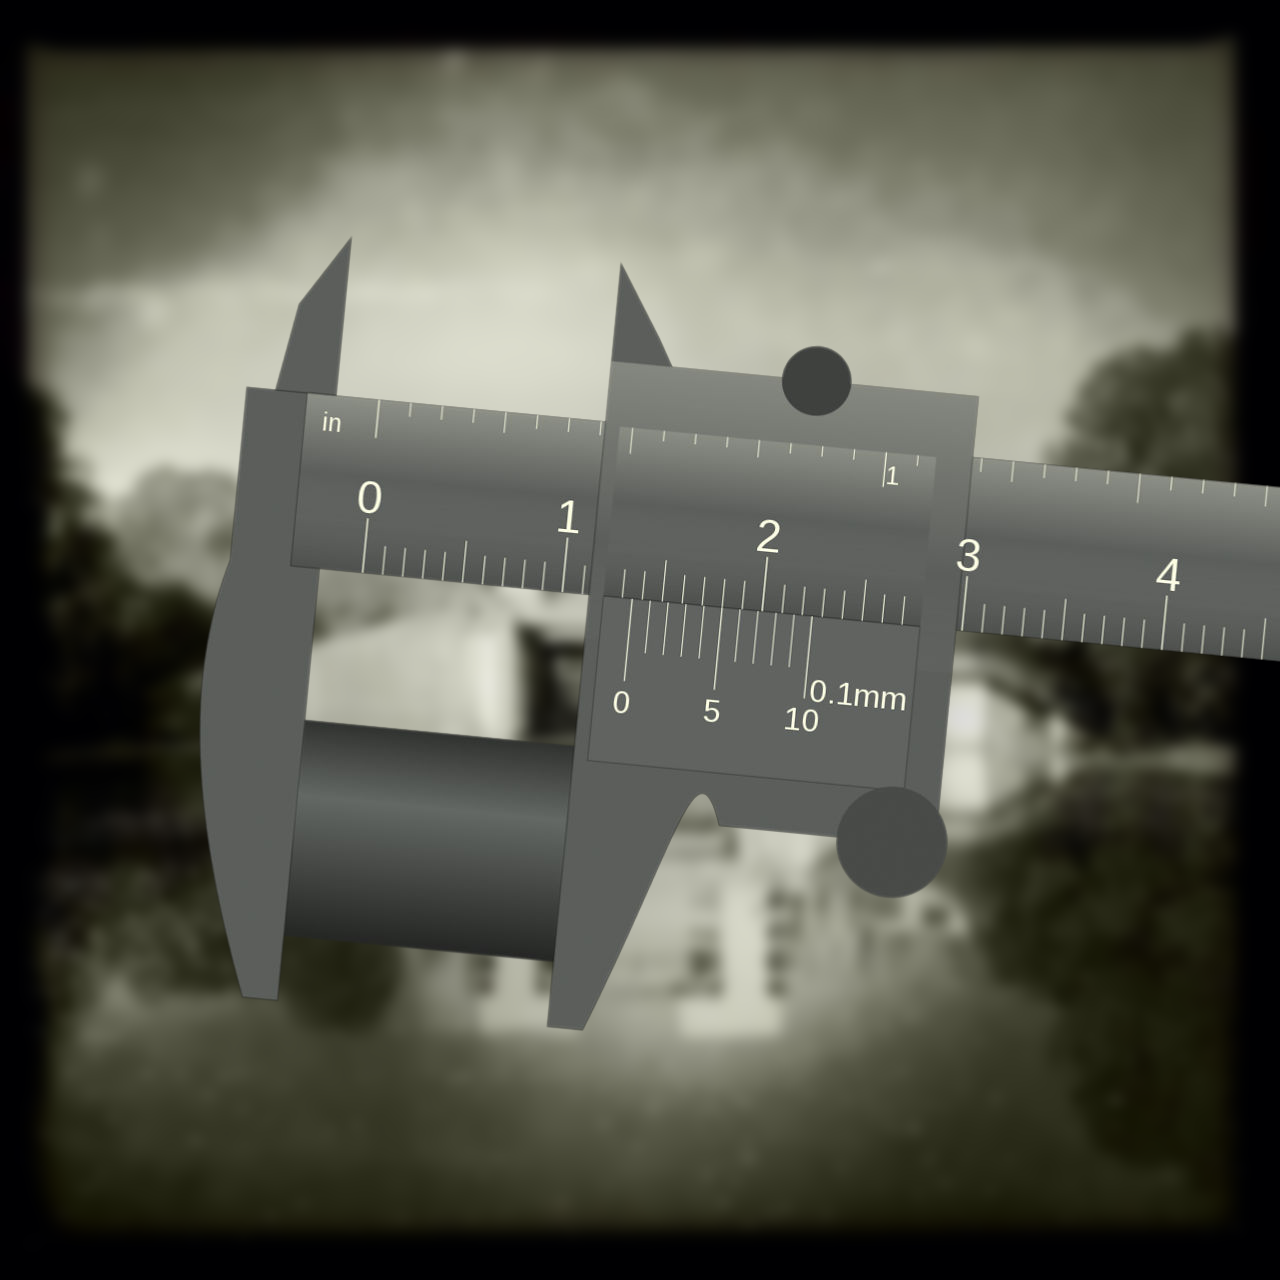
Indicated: 13.5
